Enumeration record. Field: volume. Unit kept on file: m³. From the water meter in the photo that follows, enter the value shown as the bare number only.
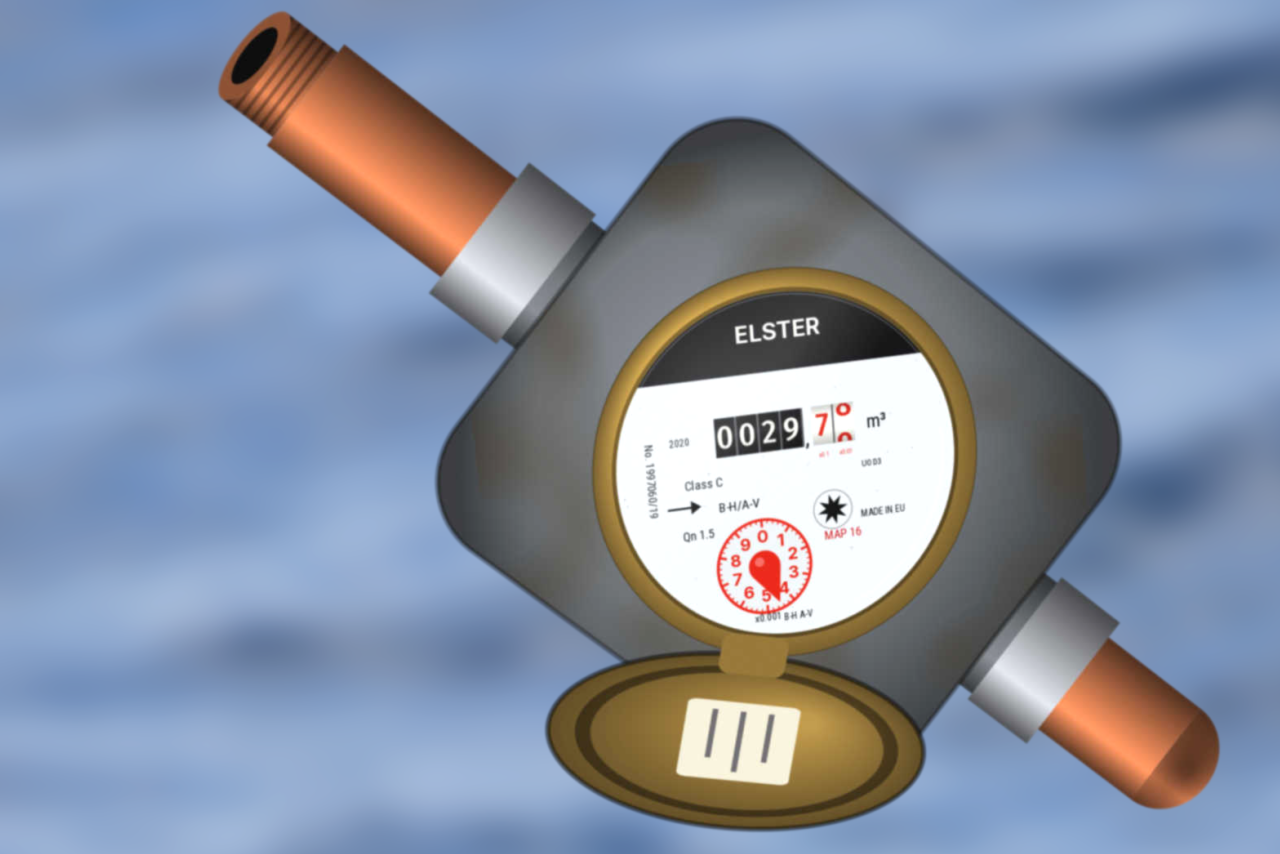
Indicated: 29.784
